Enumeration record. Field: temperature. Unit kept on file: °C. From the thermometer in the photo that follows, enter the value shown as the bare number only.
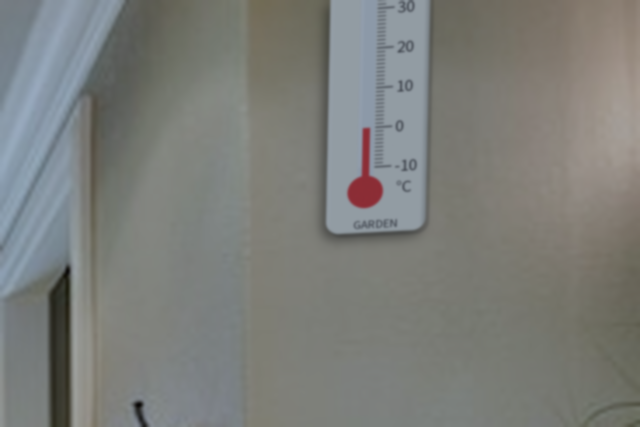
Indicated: 0
